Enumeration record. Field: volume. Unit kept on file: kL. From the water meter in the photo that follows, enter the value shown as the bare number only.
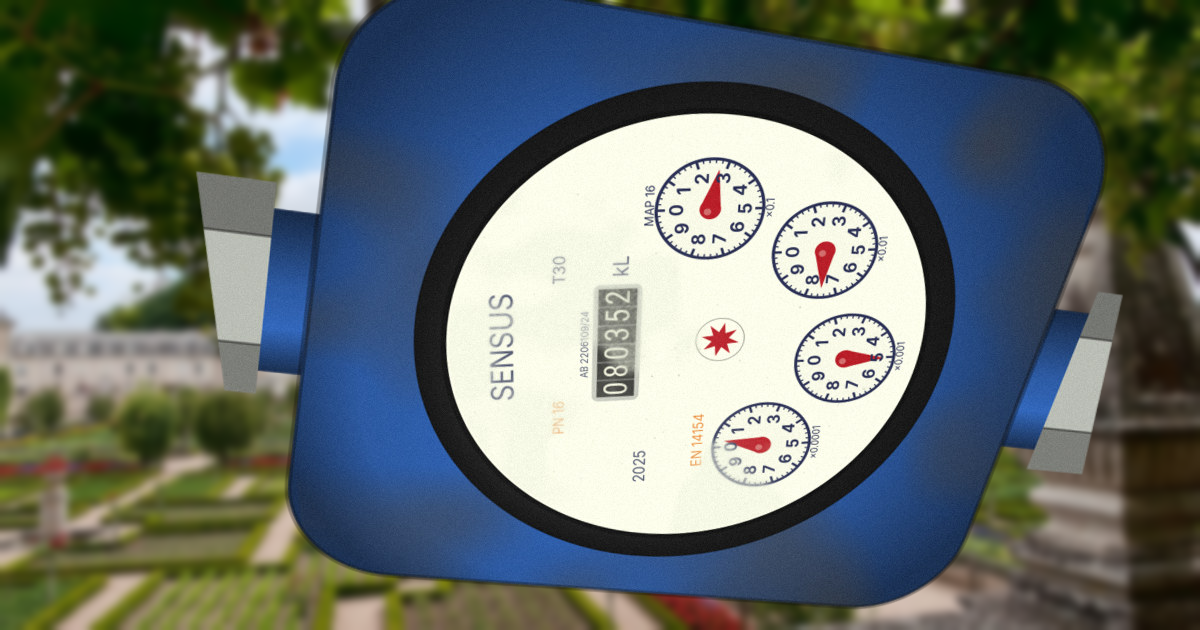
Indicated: 80352.2750
